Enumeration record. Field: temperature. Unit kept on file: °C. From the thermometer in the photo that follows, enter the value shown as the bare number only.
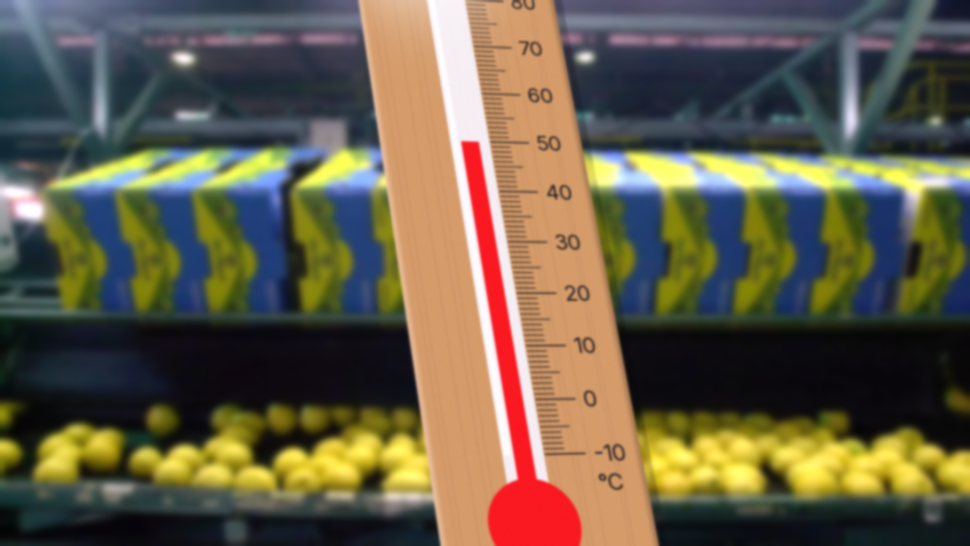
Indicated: 50
